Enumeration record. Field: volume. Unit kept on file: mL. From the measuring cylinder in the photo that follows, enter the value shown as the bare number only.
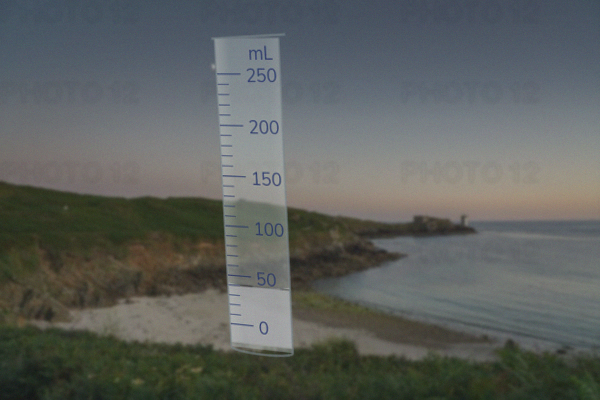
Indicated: 40
